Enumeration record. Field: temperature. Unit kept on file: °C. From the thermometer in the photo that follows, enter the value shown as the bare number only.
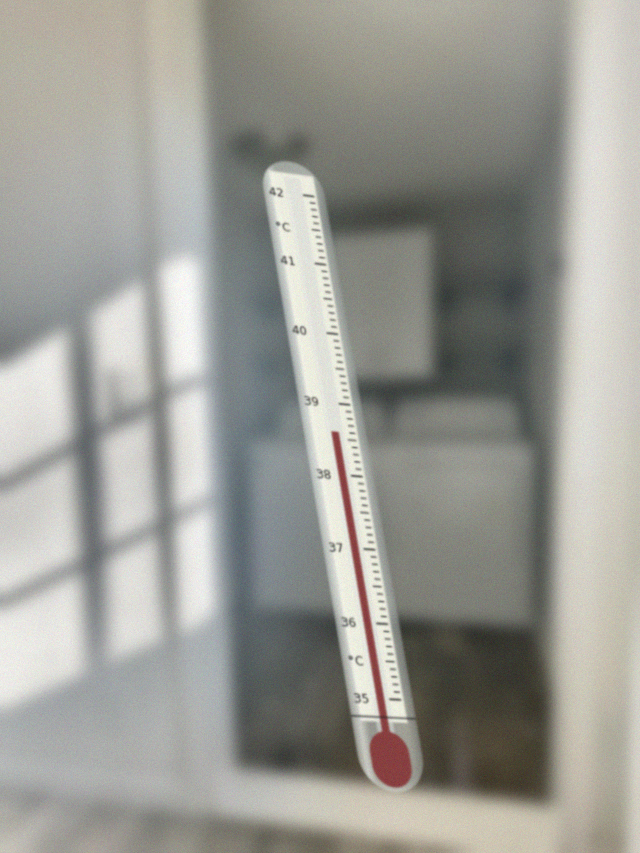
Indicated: 38.6
